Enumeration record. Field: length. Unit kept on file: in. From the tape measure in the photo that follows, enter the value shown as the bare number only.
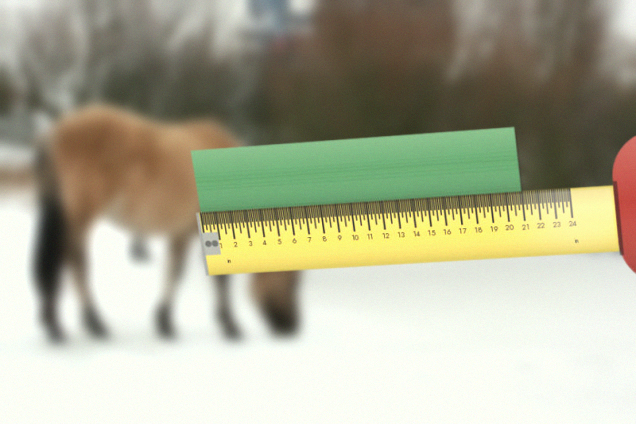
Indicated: 21
